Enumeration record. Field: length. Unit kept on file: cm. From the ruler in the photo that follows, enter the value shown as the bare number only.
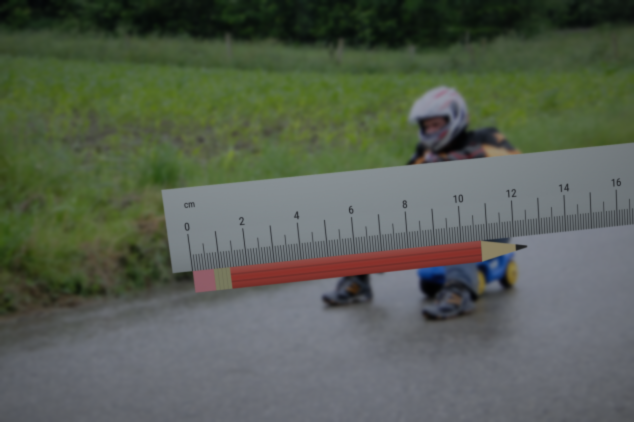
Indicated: 12.5
